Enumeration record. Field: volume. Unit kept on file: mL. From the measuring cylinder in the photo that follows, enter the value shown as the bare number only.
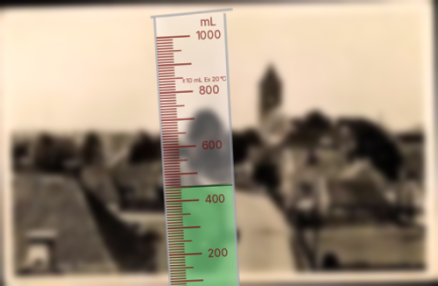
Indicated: 450
